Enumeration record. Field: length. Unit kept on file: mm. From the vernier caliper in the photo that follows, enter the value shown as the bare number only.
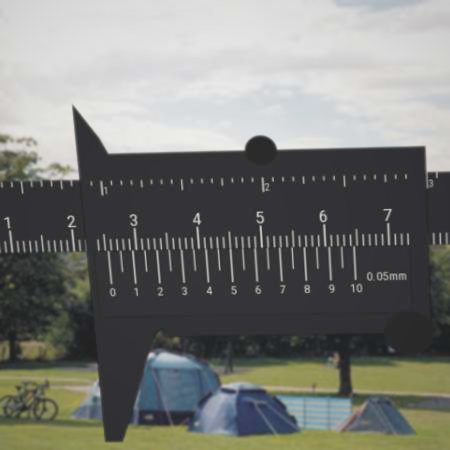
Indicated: 25.5
